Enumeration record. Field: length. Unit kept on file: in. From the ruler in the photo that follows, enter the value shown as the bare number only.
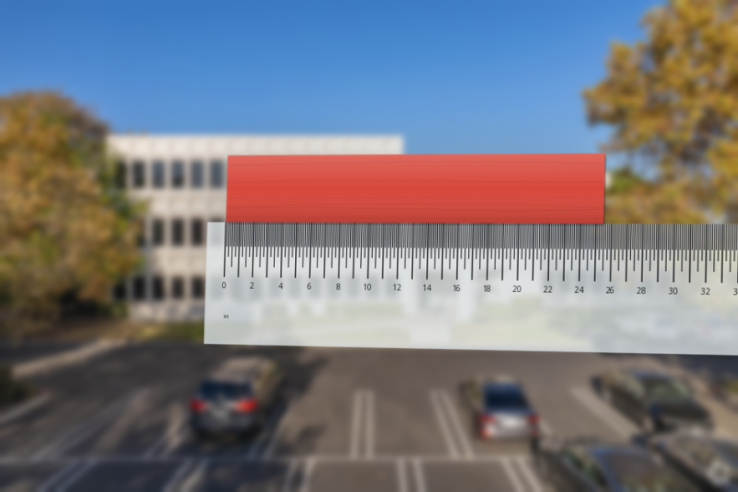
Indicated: 25.5
